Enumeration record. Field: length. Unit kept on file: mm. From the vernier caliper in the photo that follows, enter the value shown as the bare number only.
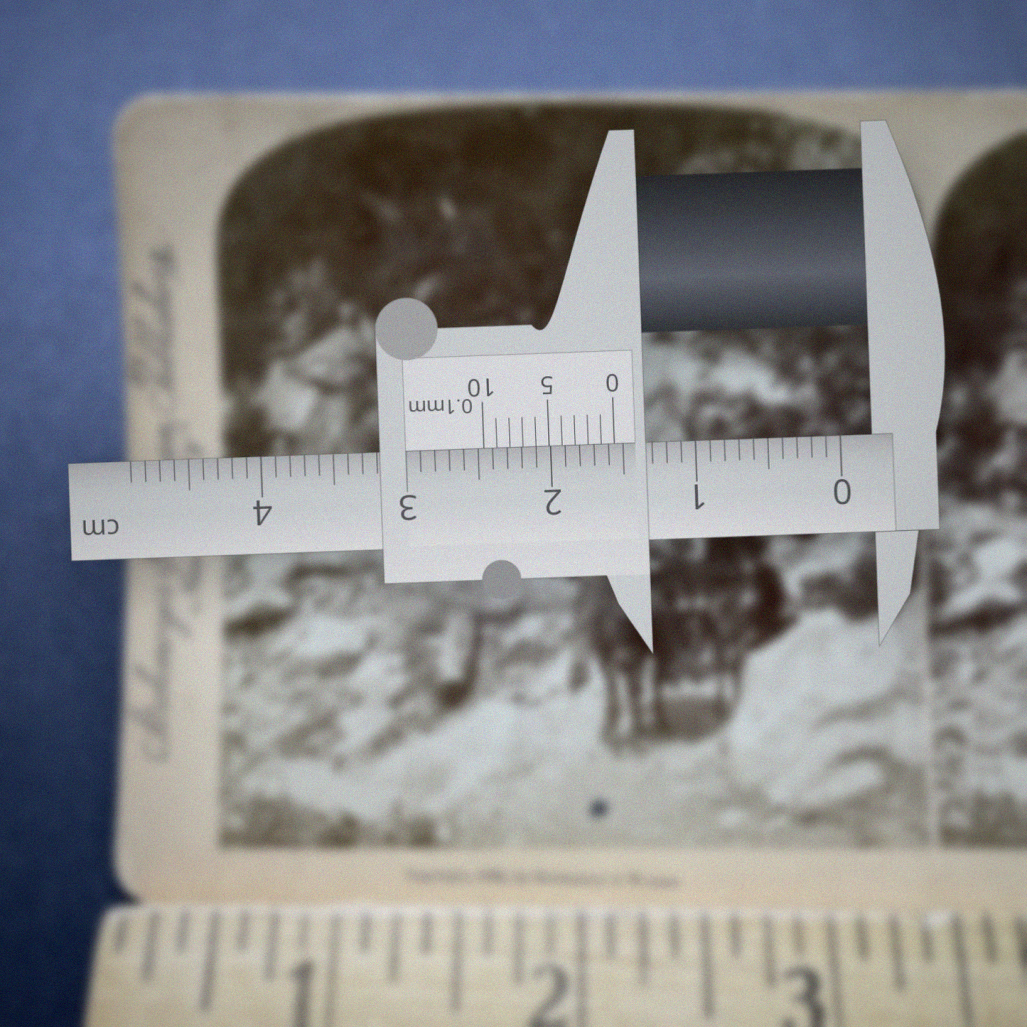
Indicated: 15.6
